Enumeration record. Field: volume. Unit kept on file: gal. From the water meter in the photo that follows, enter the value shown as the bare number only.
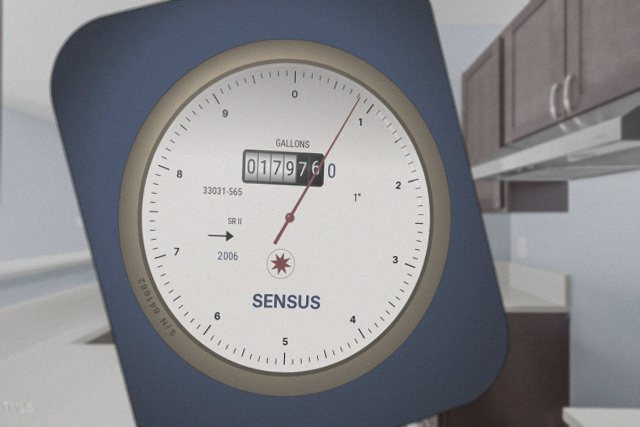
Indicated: 179760.8
